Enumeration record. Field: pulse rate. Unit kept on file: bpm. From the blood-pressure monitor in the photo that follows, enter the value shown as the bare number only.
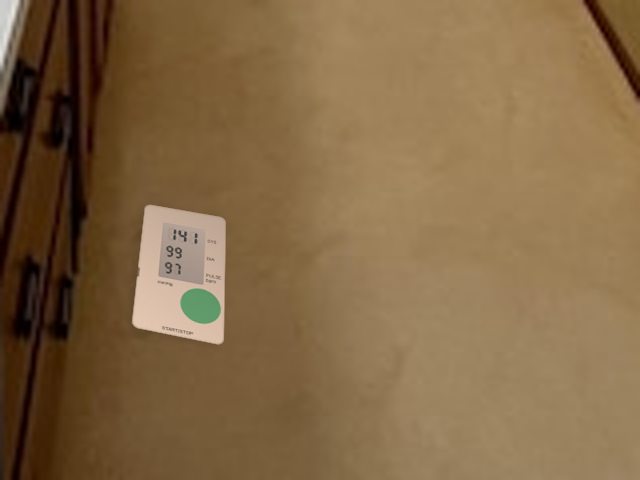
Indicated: 97
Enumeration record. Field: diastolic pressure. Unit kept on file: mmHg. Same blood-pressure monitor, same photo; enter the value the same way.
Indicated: 99
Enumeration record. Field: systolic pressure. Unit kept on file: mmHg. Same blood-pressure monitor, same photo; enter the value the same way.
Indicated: 141
